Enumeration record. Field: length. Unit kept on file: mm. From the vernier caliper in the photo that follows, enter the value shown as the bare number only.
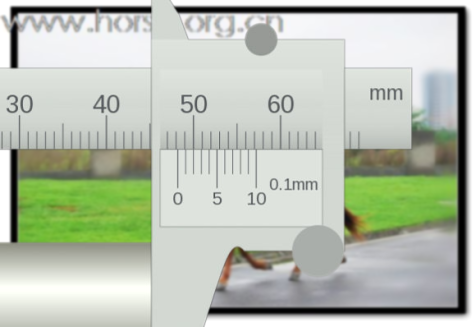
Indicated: 48.2
